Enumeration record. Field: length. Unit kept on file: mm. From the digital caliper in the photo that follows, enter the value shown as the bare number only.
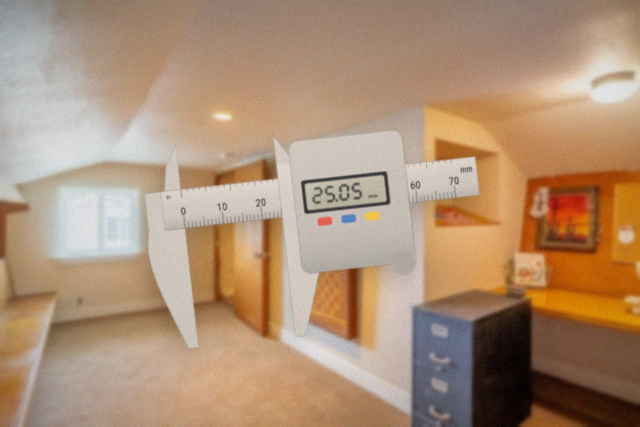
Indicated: 25.05
